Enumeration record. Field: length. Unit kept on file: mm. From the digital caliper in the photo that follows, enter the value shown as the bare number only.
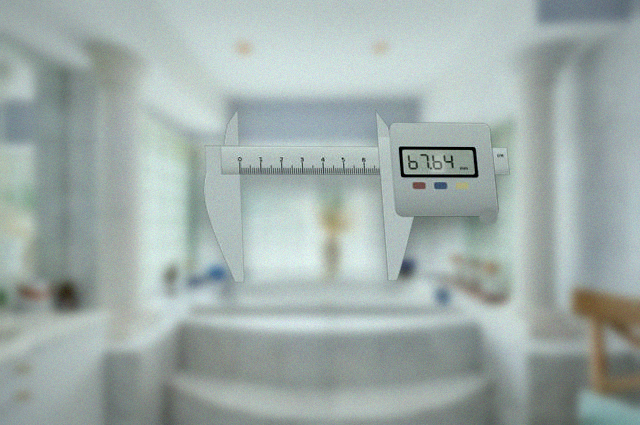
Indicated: 67.64
